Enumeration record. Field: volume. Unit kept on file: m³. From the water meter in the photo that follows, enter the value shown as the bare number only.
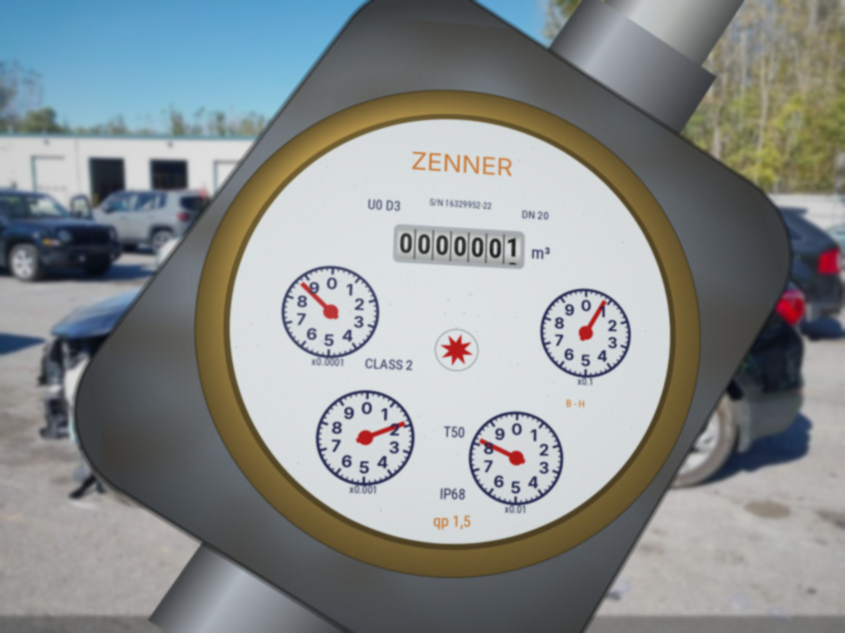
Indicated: 1.0818
